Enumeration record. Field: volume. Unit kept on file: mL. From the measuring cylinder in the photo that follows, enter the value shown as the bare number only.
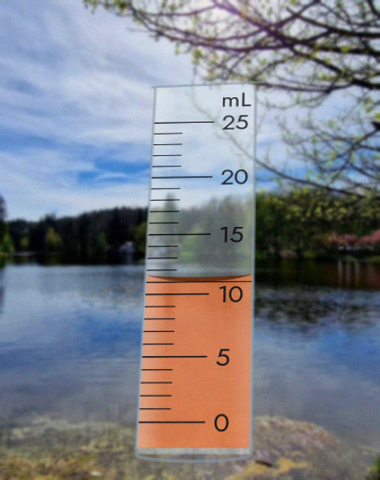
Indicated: 11
